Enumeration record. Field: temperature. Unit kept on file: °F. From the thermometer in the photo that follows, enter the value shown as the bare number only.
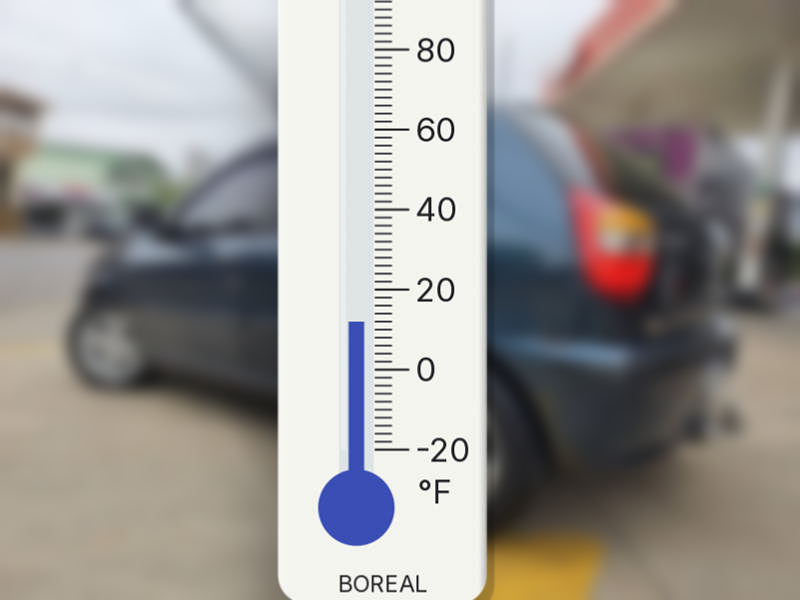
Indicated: 12
